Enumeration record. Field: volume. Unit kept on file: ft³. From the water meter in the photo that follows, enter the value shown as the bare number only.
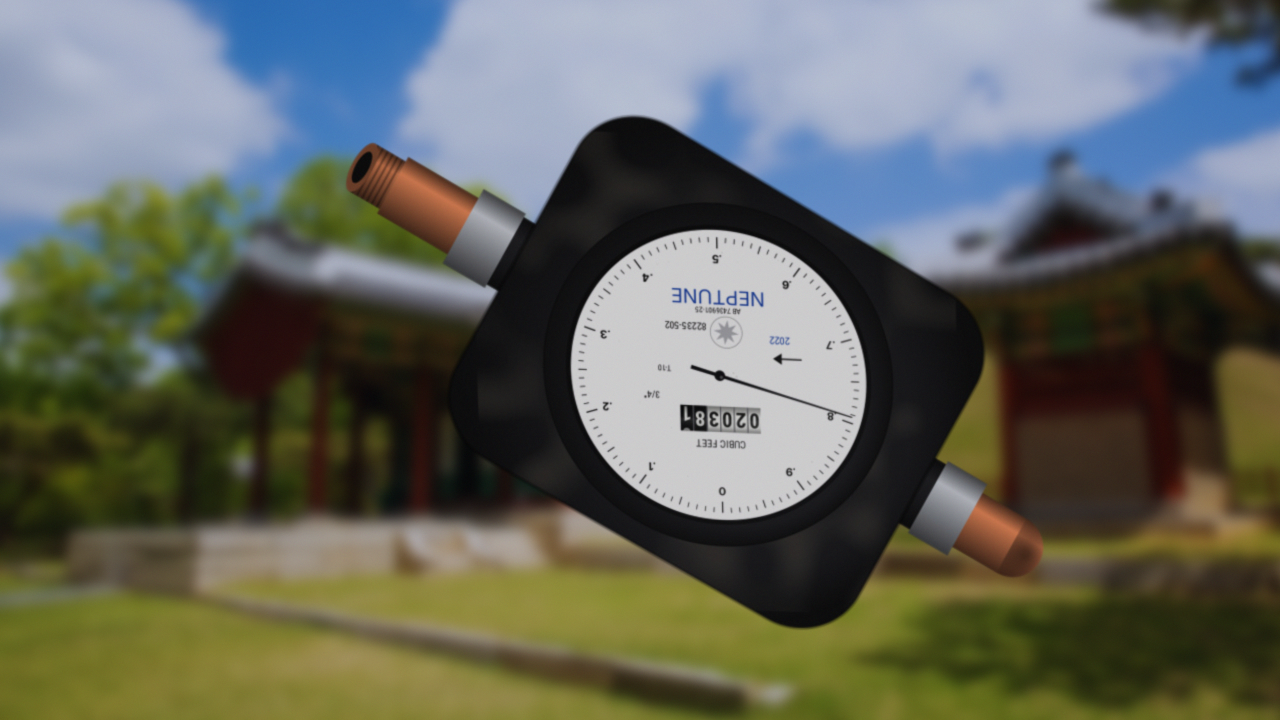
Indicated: 20380.79
